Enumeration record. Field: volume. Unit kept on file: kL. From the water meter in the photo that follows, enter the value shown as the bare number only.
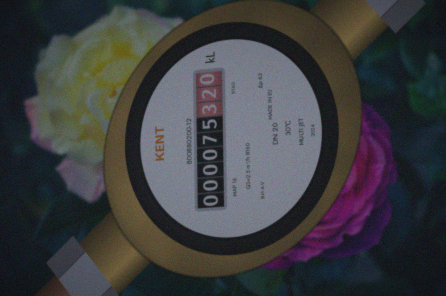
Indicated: 75.320
